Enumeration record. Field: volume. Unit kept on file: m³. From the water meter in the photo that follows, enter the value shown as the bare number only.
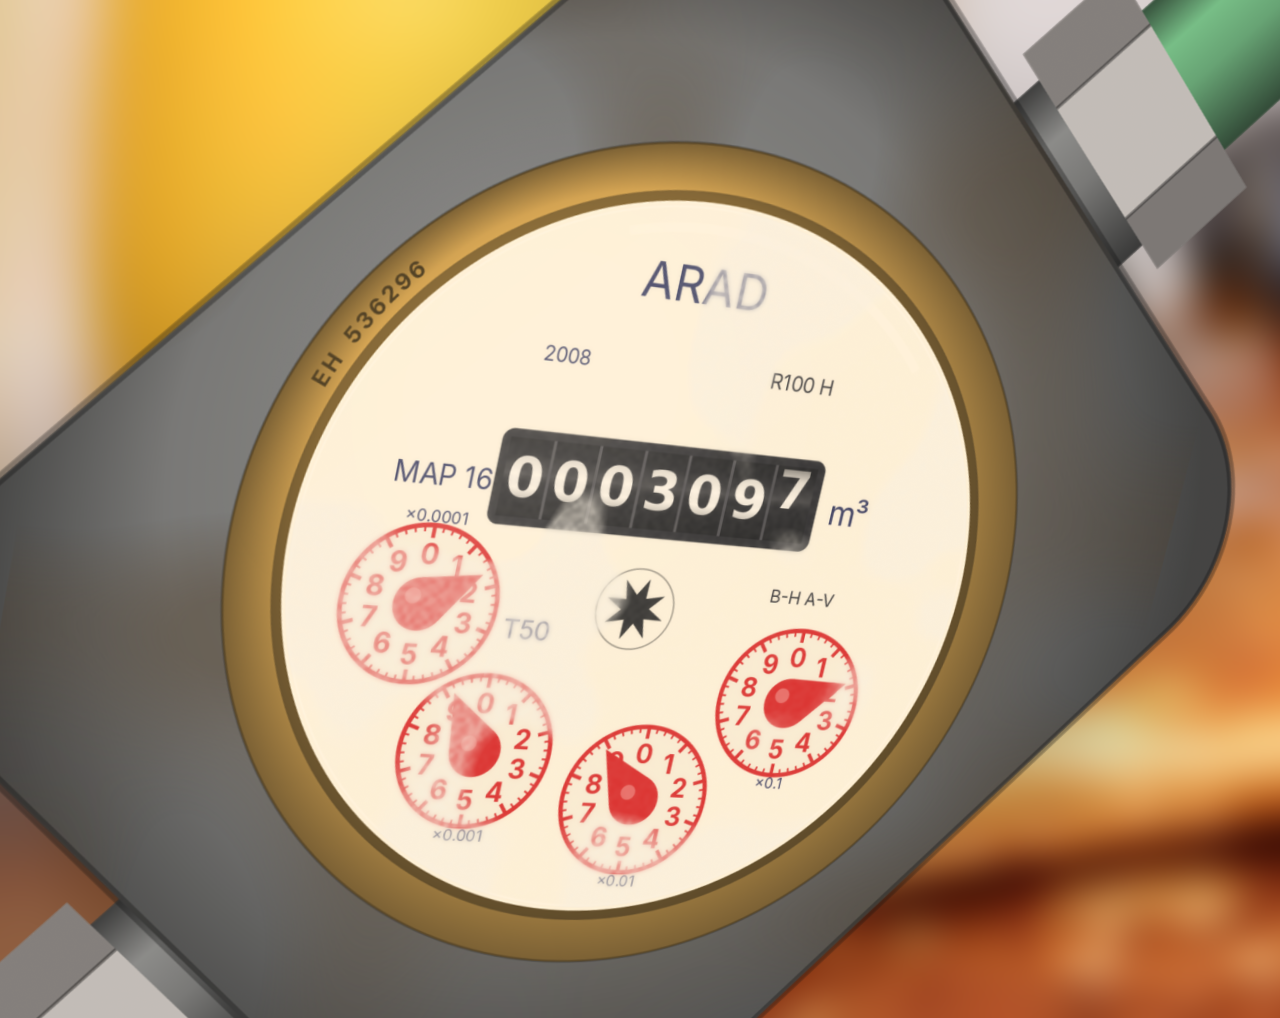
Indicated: 3097.1891
